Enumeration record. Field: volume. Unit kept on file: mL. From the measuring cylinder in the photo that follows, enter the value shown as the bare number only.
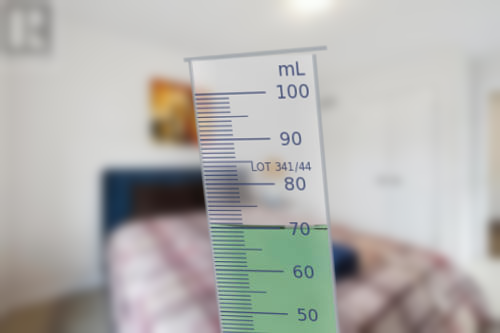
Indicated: 70
